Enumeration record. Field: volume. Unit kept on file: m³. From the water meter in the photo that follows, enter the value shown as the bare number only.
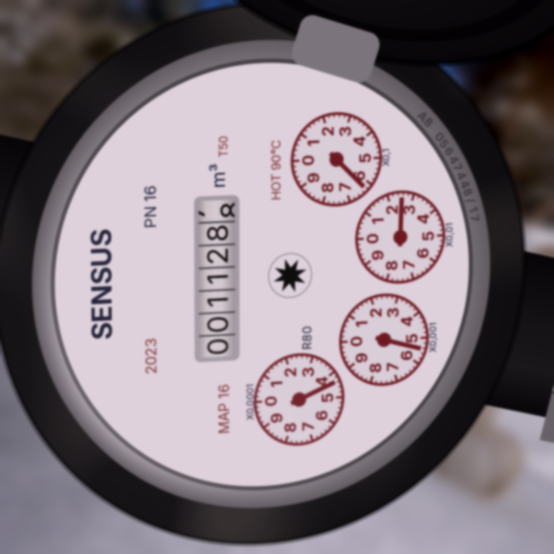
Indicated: 11287.6254
